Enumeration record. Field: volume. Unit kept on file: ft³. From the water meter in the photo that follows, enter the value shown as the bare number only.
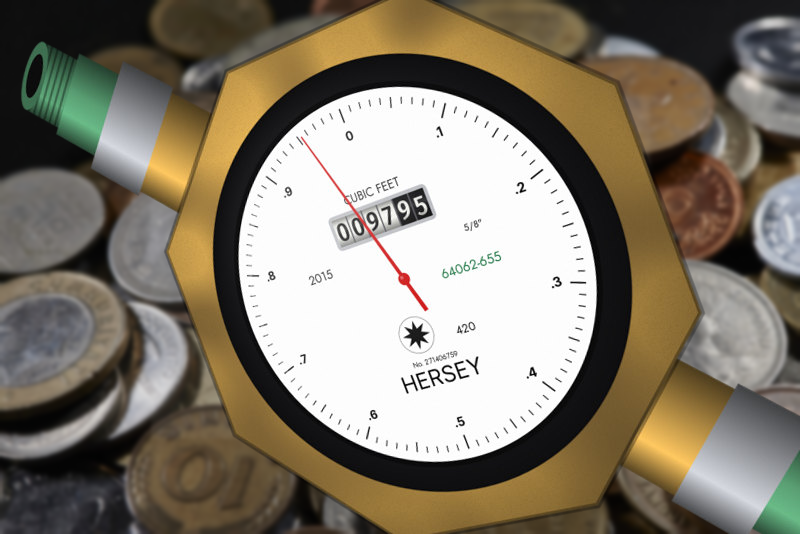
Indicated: 9794.95
